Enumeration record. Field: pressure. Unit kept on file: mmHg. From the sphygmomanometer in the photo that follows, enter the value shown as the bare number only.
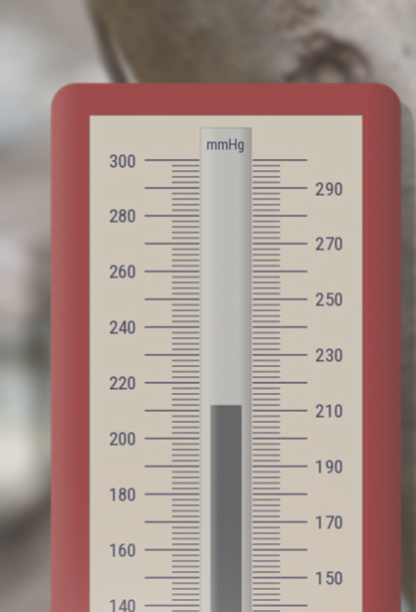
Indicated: 212
